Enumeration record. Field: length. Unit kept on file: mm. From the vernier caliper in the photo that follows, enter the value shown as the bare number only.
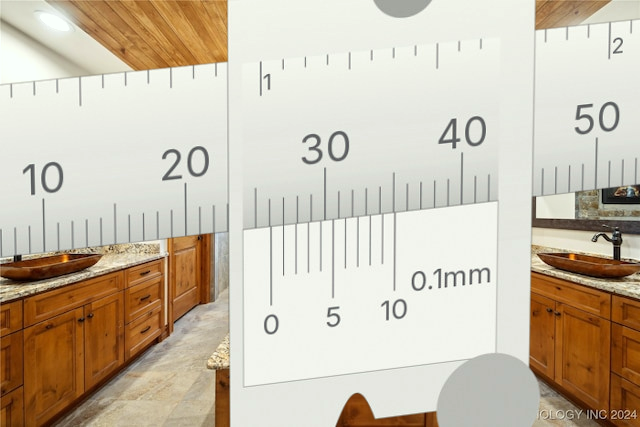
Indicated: 26.1
